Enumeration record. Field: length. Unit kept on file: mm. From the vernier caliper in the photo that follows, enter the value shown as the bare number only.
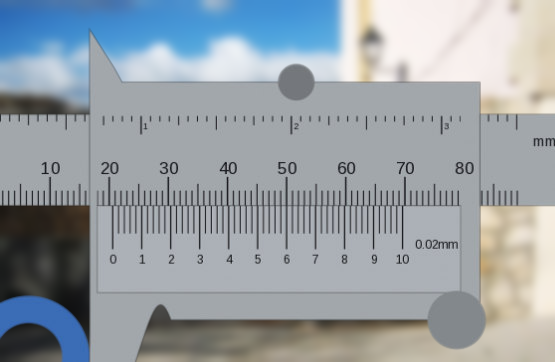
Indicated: 20.6
